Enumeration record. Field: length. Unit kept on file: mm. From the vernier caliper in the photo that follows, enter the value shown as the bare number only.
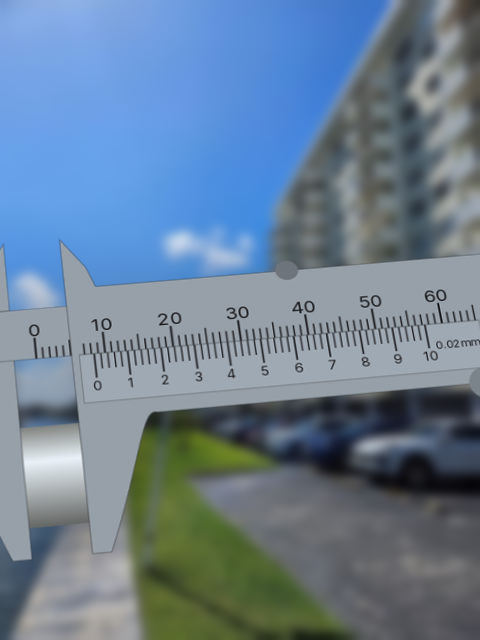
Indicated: 8.4
